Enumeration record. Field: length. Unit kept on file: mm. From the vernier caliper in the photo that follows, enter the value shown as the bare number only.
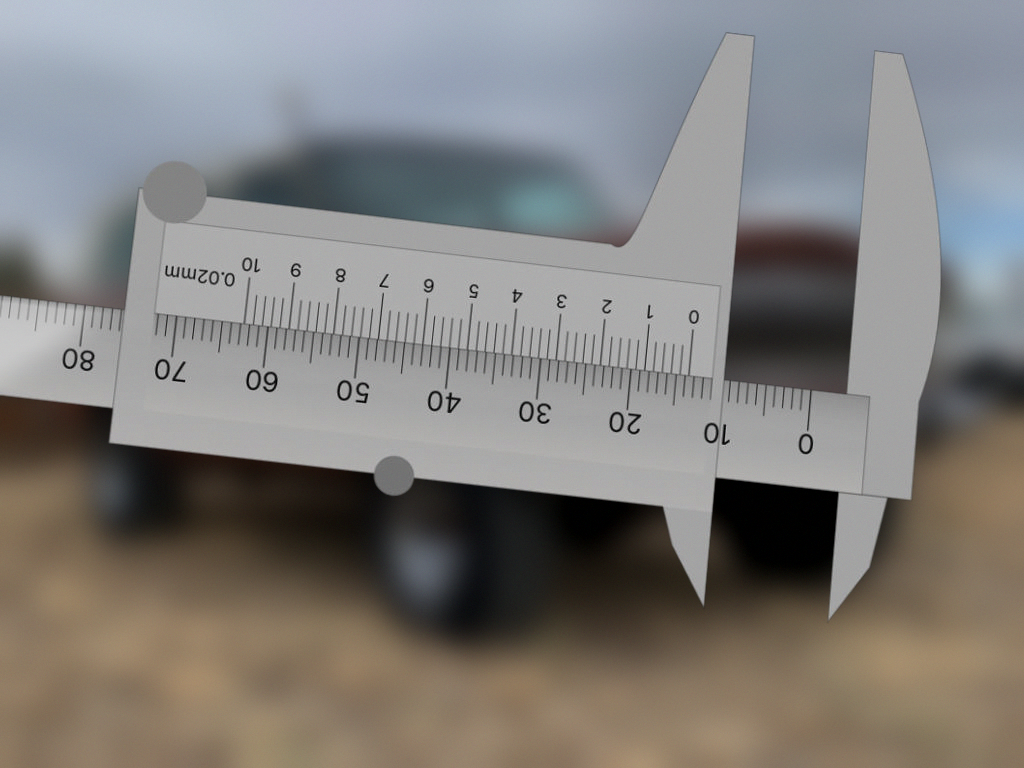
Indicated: 13.6
